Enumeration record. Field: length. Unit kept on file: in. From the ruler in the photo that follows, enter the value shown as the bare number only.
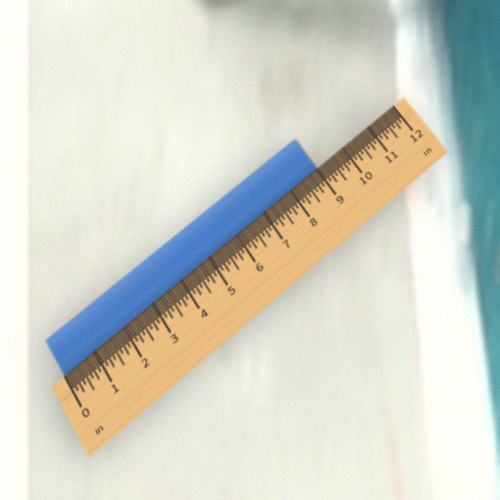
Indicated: 9
